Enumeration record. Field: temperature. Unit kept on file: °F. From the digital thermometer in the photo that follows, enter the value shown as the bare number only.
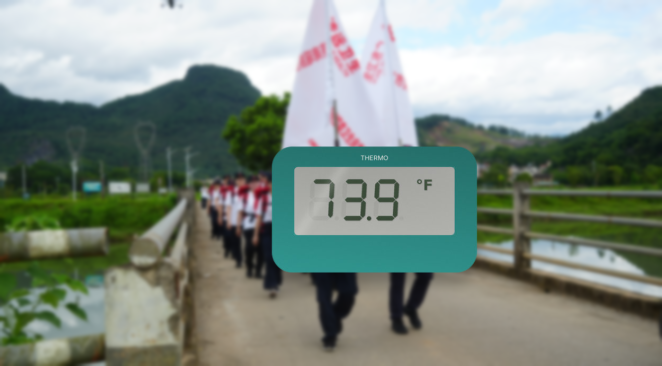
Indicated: 73.9
